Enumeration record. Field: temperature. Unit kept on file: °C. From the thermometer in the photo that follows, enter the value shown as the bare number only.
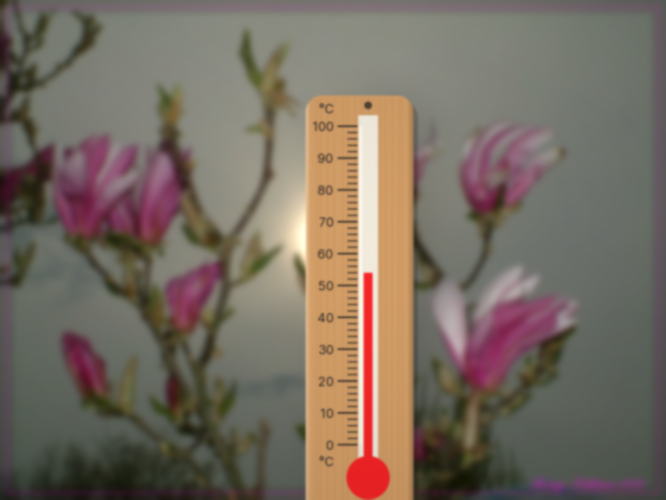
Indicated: 54
